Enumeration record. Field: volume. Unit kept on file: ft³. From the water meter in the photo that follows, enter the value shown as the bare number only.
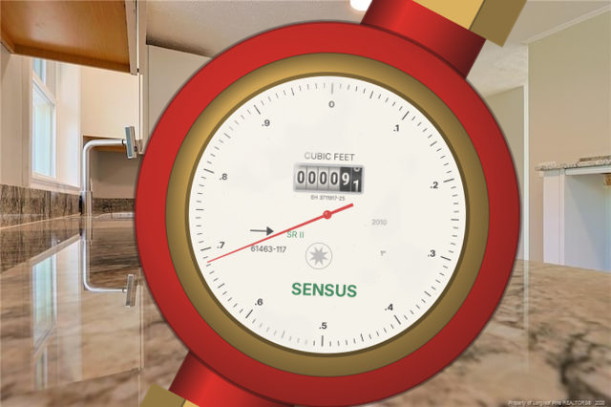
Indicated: 90.68
